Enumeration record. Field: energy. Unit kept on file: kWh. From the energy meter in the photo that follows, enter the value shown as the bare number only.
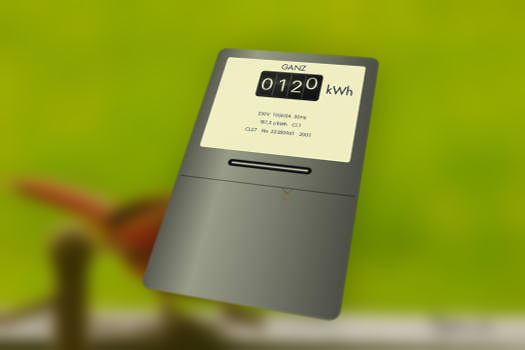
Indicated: 120
